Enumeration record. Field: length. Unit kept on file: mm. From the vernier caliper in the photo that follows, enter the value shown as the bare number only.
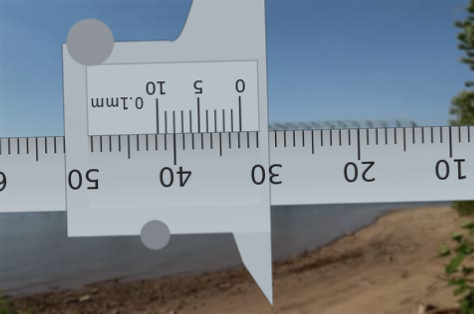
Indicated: 32.8
